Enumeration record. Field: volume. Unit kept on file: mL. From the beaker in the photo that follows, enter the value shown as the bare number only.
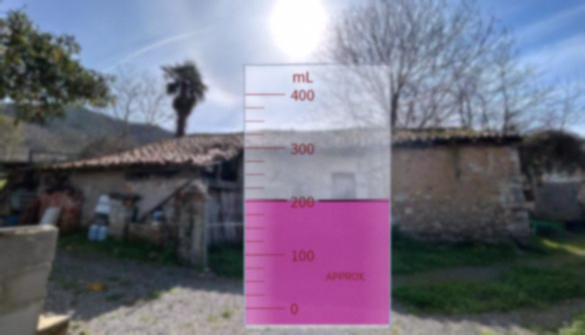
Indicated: 200
